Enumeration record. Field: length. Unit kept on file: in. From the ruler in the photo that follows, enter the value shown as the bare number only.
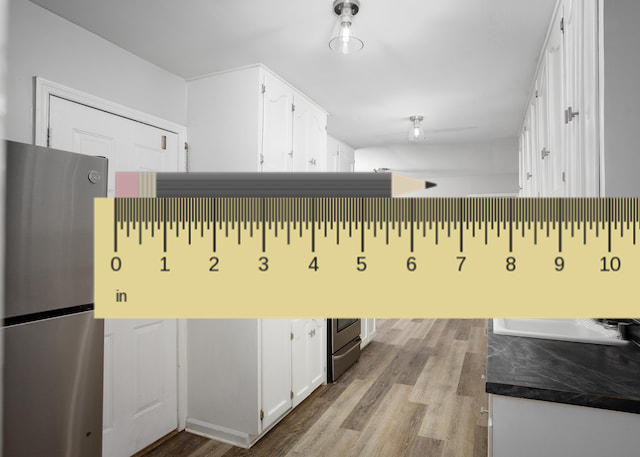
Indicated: 6.5
